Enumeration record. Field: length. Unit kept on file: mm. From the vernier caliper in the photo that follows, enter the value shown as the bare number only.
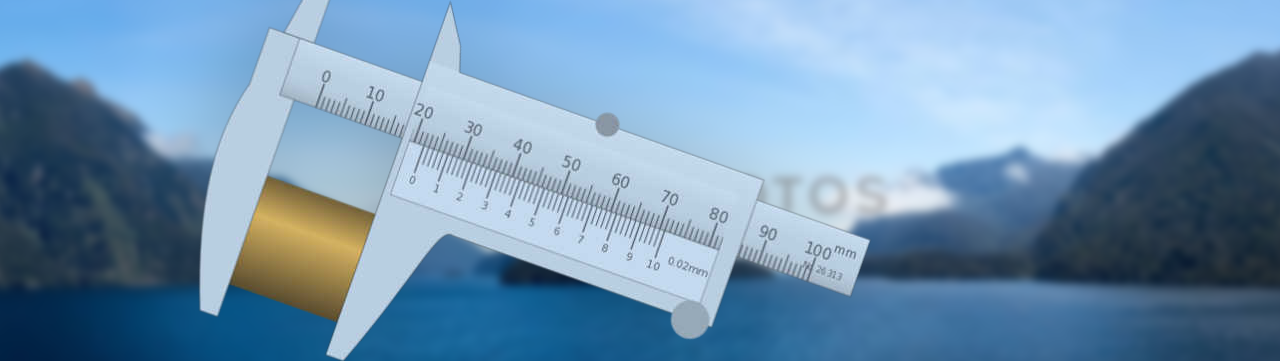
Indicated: 22.0
